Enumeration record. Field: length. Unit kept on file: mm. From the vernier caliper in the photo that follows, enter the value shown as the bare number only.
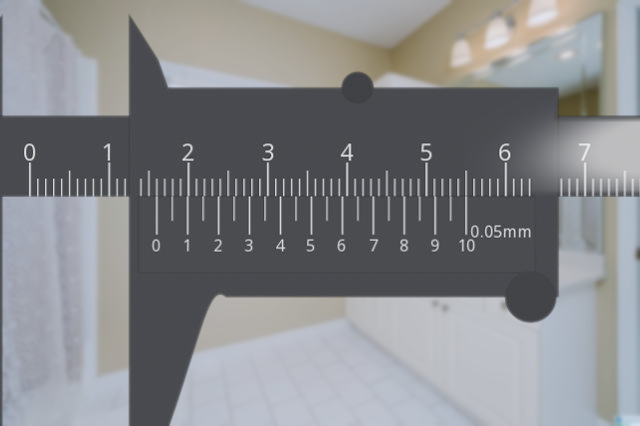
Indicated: 16.0
